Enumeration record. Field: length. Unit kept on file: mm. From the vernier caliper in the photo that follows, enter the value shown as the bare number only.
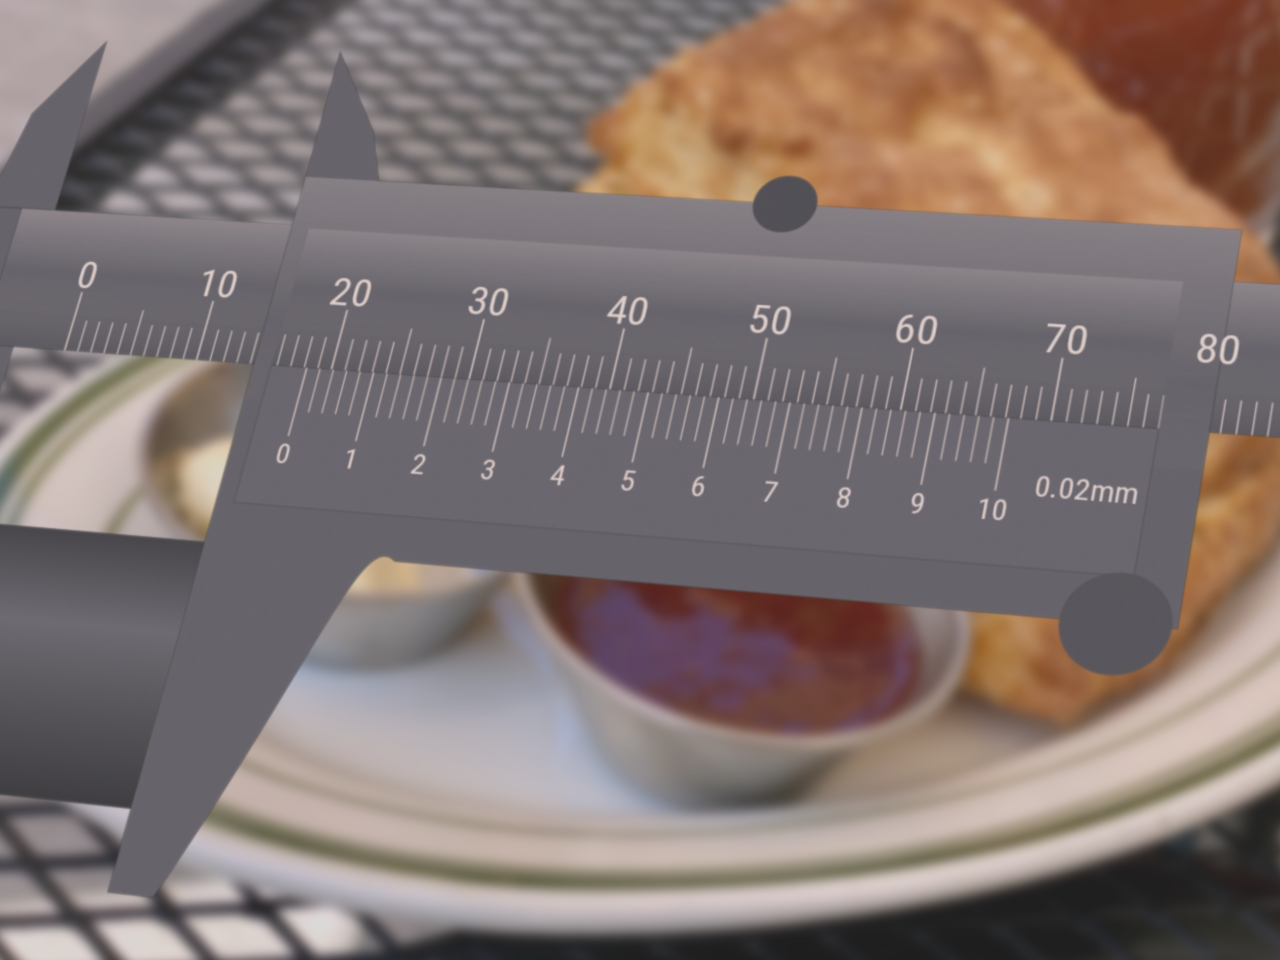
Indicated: 18.2
